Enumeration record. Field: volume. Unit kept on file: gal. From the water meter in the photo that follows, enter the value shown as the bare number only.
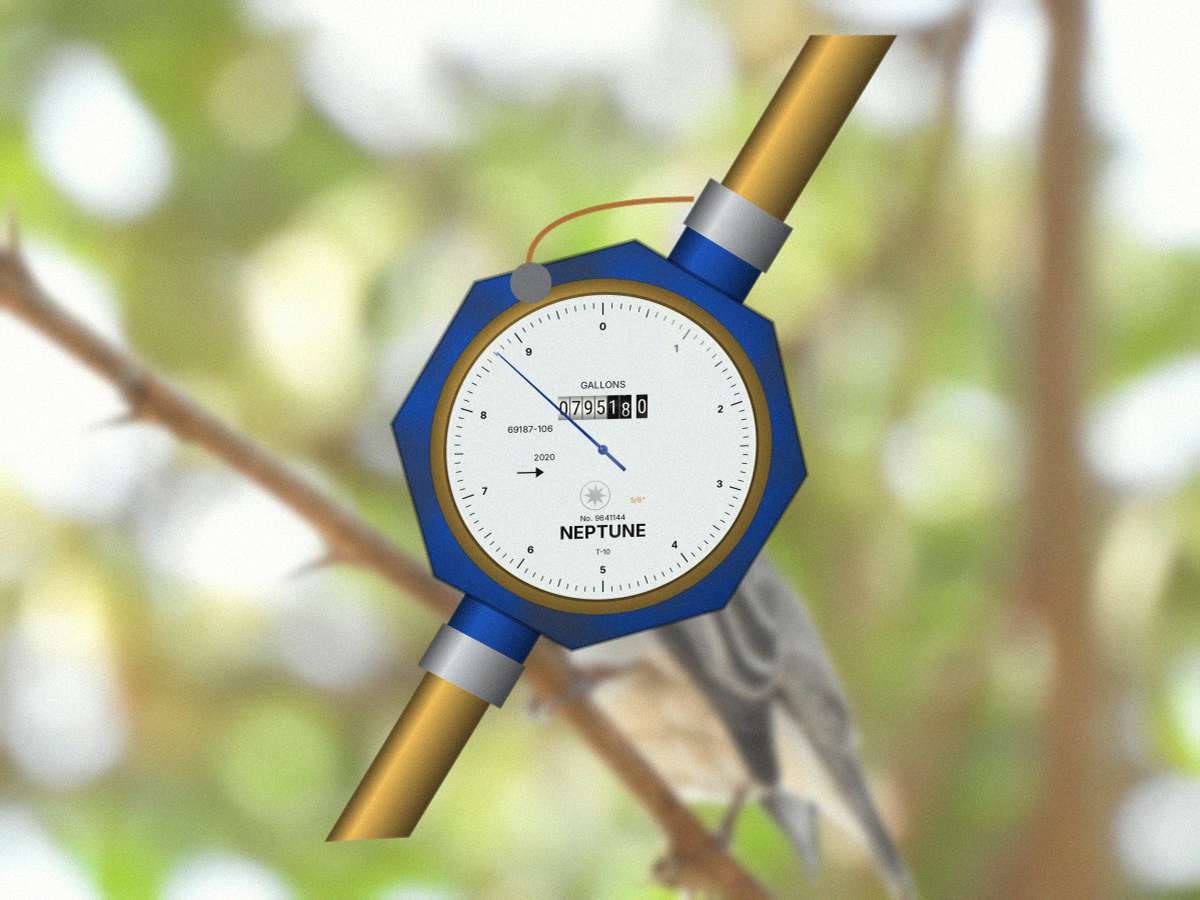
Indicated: 795178.7
